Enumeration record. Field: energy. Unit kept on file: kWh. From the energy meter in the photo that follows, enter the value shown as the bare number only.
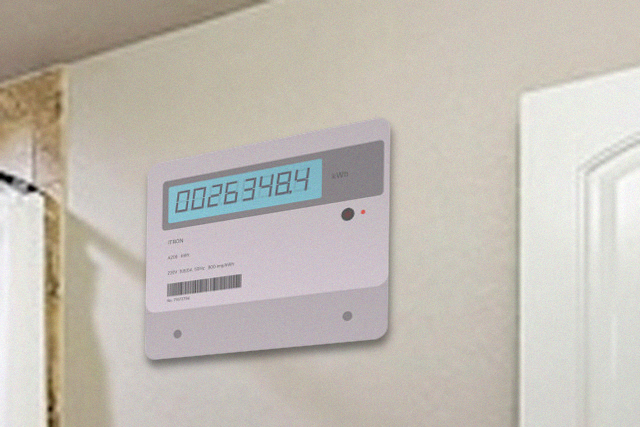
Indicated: 26348.4
